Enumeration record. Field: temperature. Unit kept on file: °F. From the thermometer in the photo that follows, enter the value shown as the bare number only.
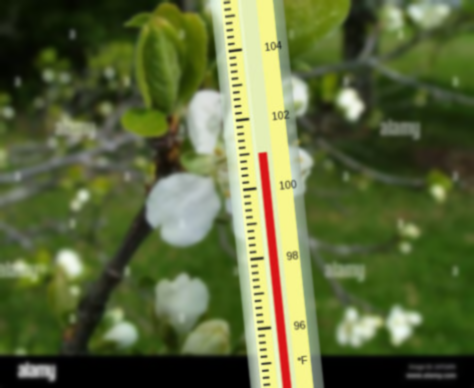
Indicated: 101
